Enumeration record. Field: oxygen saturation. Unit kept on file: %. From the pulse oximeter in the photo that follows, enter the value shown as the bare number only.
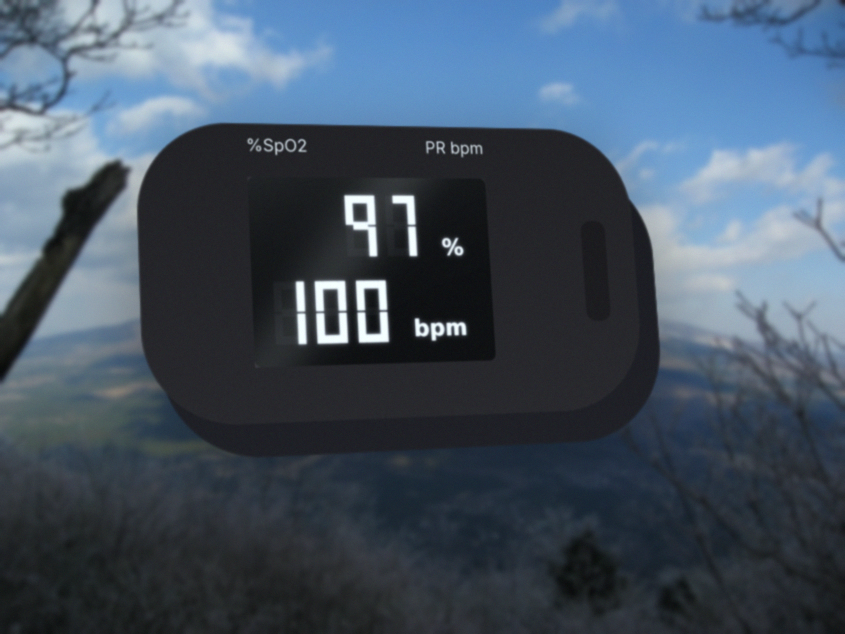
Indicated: 97
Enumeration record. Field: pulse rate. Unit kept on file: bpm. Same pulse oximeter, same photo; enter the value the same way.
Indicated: 100
